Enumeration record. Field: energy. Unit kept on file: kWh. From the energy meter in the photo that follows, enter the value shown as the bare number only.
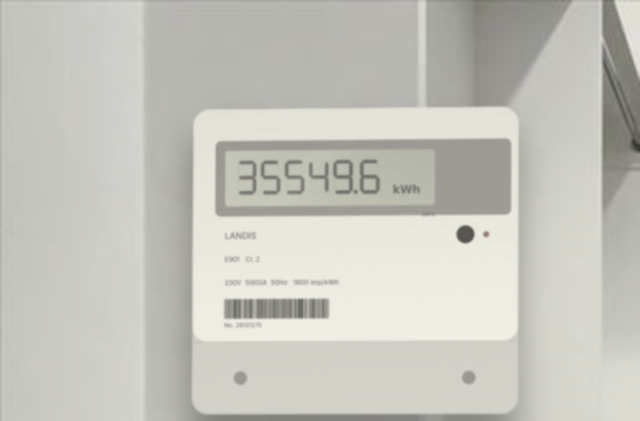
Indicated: 35549.6
